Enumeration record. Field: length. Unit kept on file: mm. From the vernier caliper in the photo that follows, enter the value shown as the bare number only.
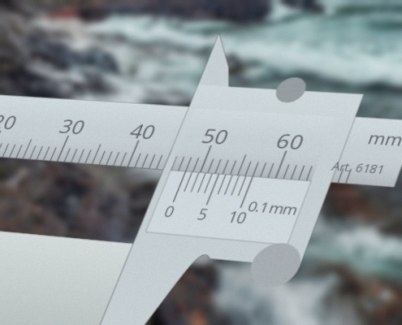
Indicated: 48.0
